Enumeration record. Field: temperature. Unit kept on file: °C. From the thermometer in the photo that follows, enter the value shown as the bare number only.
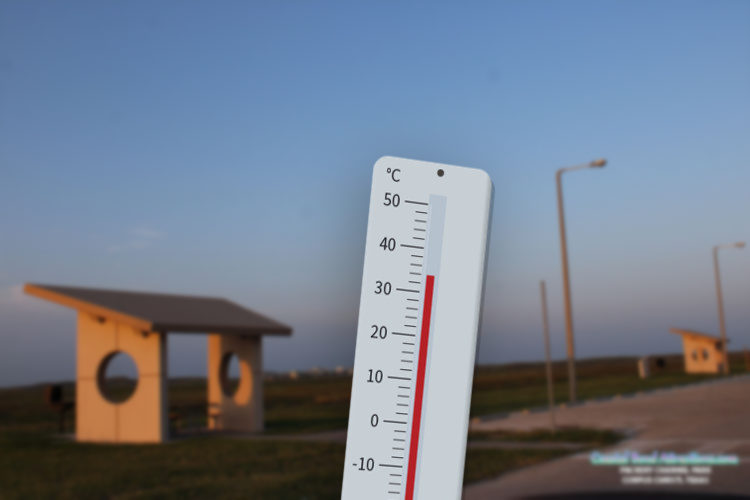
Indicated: 34
